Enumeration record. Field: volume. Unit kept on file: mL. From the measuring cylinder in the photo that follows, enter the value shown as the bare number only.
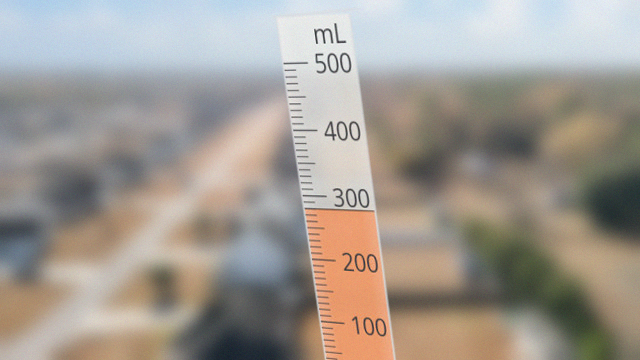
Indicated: 280
